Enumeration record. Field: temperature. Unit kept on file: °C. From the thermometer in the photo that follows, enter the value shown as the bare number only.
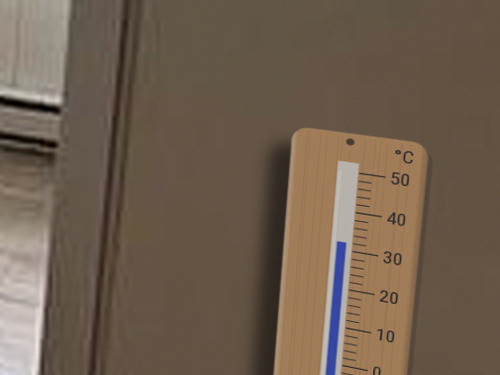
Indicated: 32
